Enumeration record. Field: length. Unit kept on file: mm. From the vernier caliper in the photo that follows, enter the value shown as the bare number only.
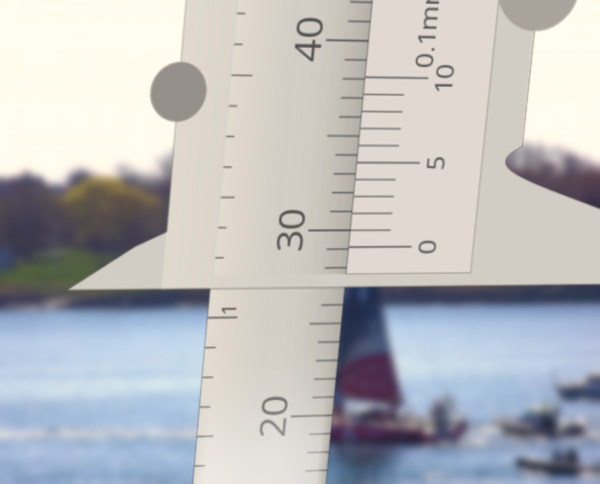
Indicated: 29.1
